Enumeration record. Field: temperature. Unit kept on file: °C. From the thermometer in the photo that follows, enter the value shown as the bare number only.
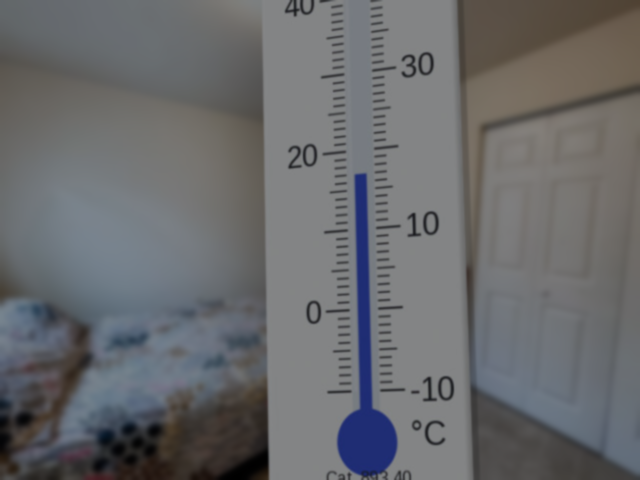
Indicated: 17
